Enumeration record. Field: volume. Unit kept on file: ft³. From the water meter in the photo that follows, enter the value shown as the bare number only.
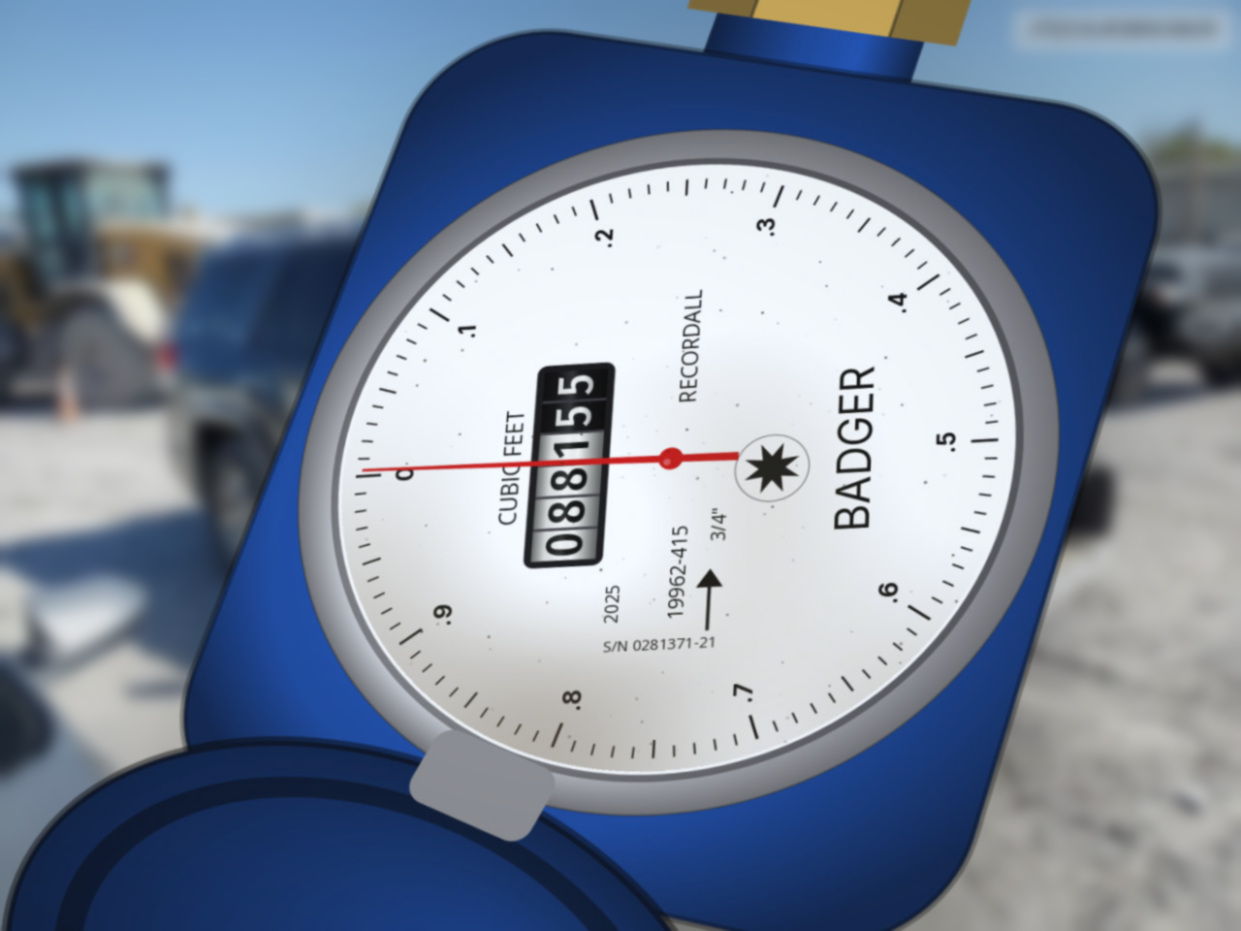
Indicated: 88155.00
